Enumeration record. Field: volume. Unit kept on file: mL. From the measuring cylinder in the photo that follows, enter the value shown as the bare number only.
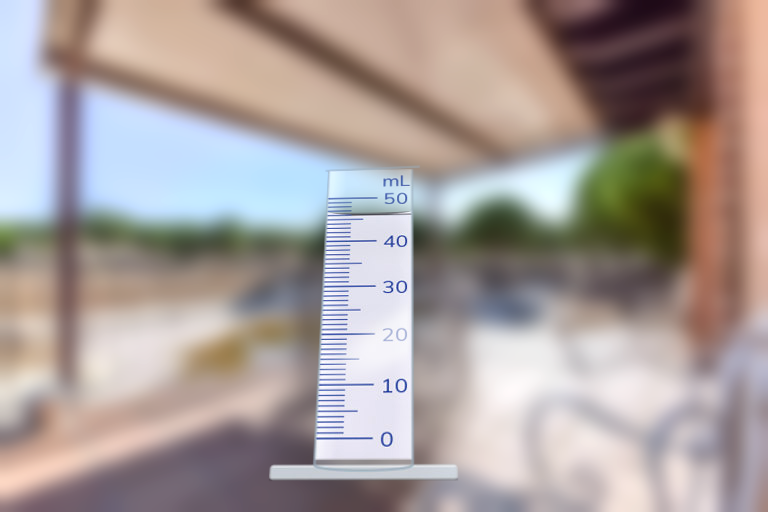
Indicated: 46
